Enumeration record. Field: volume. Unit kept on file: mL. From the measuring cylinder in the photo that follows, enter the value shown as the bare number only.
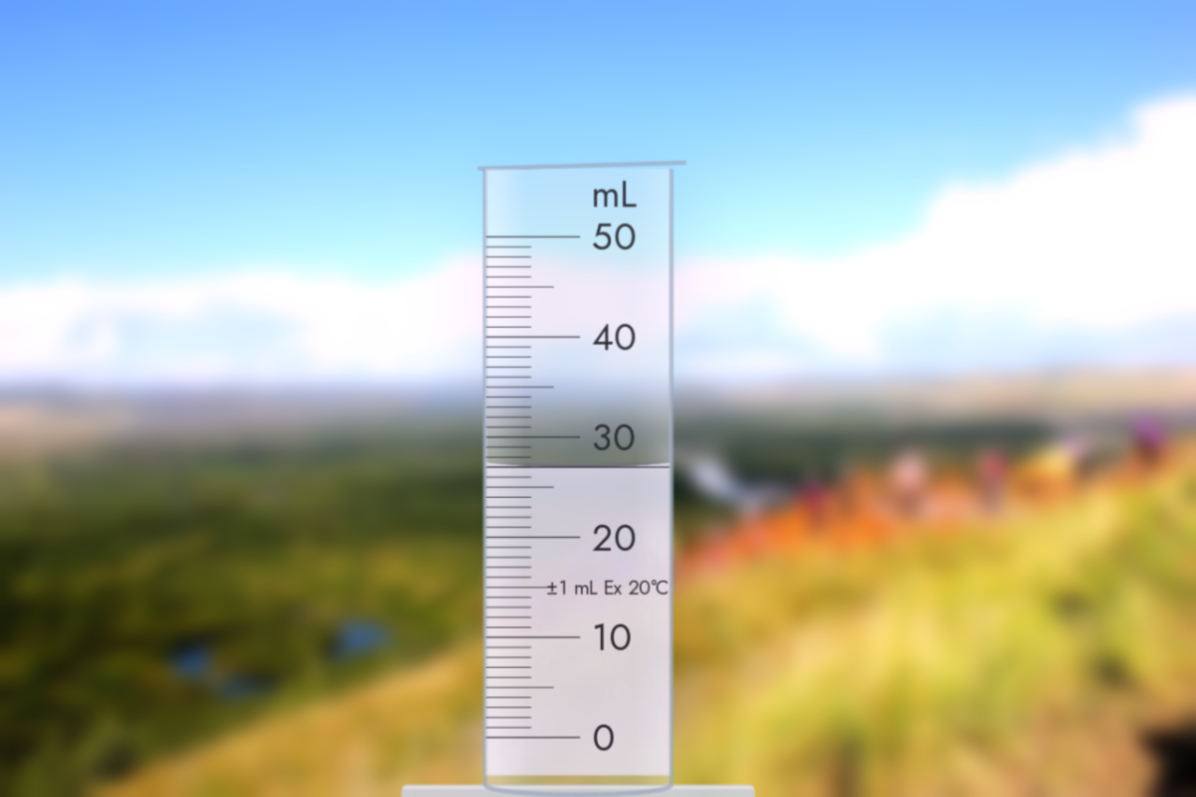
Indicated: 27
